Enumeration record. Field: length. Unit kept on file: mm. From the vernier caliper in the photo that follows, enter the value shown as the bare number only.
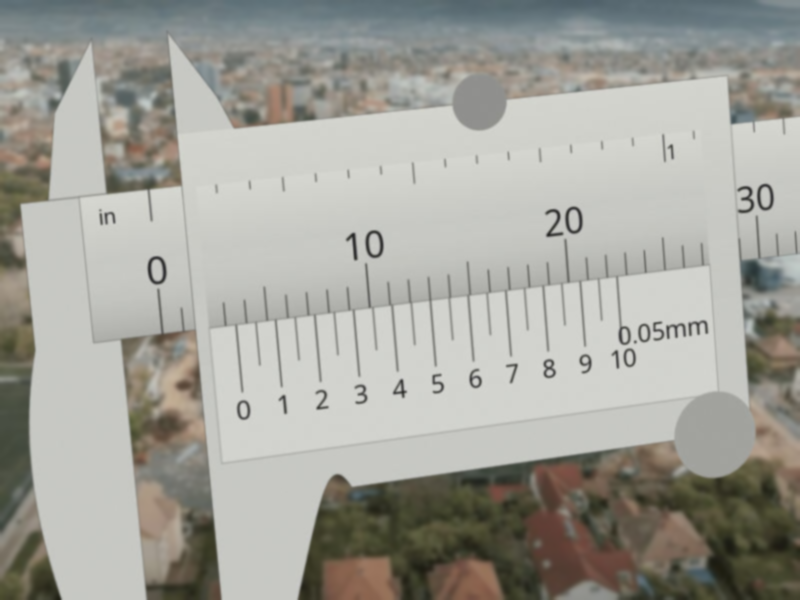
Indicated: 3.5
